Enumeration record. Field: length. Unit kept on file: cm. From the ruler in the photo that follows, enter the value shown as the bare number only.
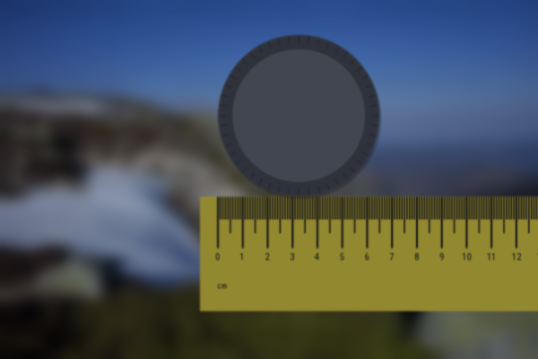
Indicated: 6.5
